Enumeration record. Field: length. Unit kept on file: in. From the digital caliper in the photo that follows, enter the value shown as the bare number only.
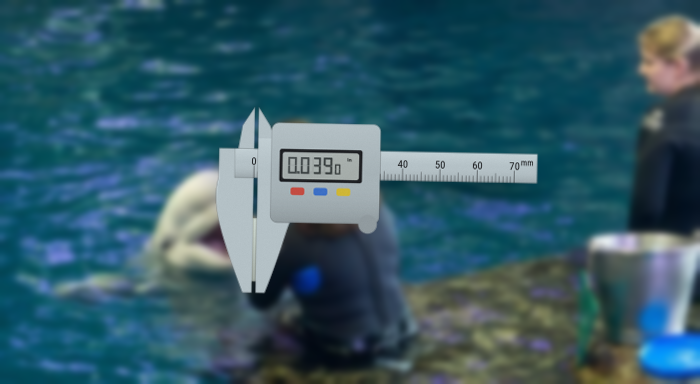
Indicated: 0.0390
